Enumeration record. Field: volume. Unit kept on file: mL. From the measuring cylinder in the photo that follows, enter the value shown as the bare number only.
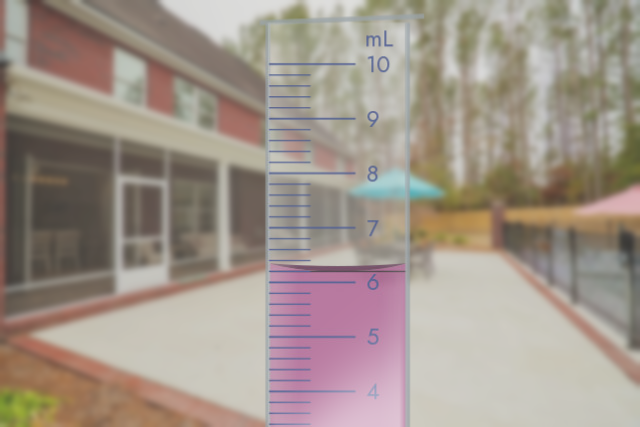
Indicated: 6.2
